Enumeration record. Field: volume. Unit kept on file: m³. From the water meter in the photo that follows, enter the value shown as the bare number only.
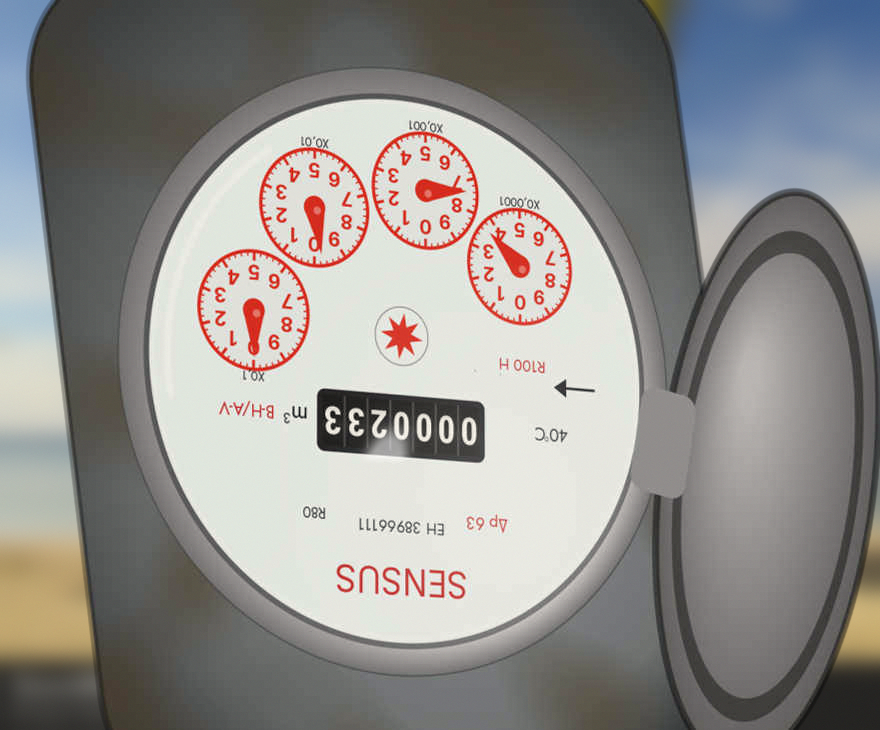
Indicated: 232.9973
